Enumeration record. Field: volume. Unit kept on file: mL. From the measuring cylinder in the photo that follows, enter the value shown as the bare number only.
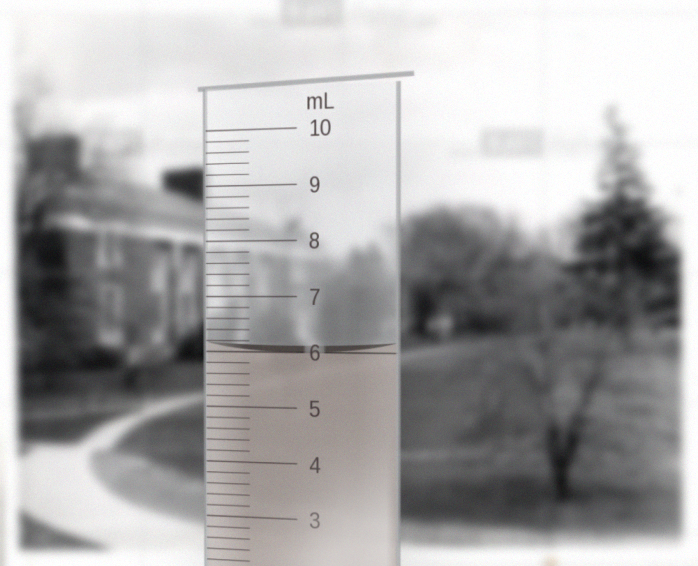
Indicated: 6
